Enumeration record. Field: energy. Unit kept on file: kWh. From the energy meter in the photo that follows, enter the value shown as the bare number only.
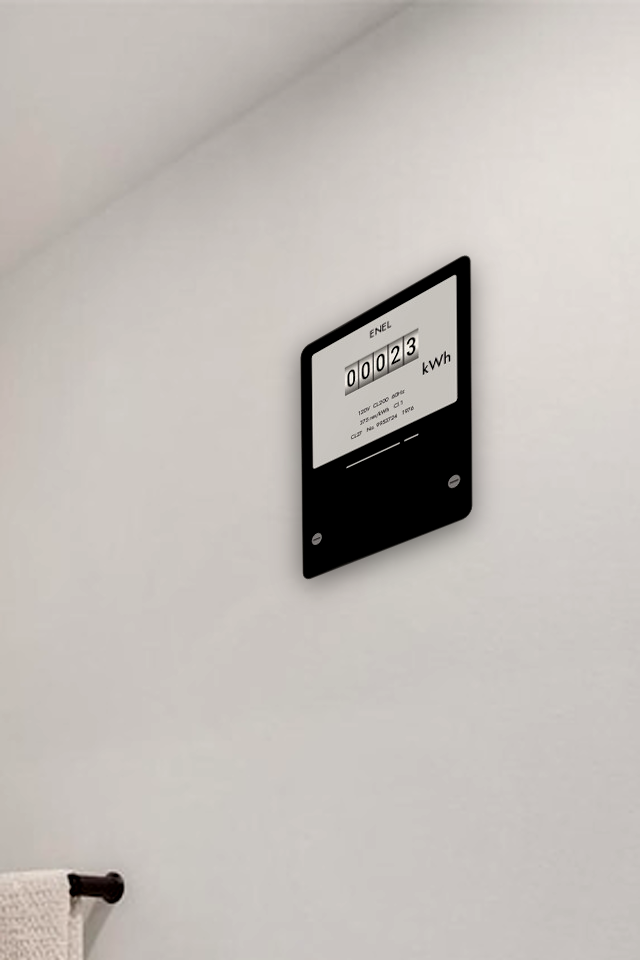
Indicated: 23
